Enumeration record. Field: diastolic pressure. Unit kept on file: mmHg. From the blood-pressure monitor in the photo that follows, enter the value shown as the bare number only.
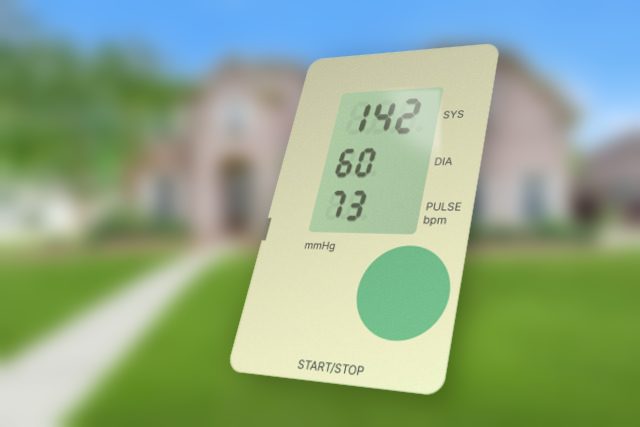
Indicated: 60
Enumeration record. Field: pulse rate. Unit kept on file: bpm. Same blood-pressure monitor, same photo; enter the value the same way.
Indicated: 73
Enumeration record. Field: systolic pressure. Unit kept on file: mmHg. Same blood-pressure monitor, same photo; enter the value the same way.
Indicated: 142
